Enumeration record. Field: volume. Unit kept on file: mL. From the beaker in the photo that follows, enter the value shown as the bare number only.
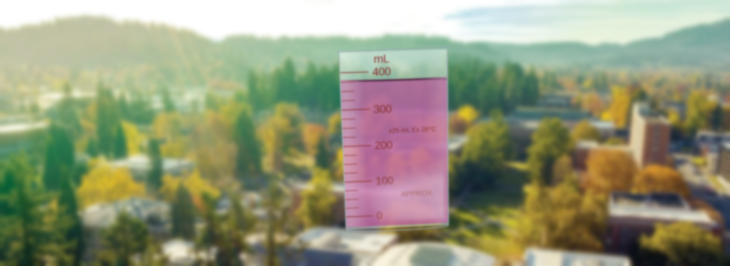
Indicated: 375
